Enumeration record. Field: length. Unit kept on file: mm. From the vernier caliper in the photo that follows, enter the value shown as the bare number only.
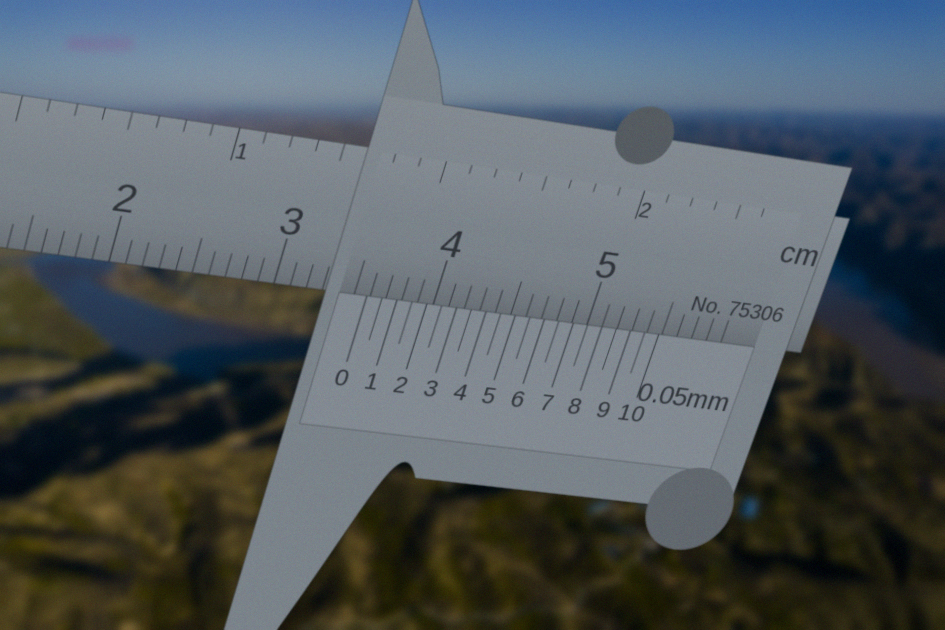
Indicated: 35.8
